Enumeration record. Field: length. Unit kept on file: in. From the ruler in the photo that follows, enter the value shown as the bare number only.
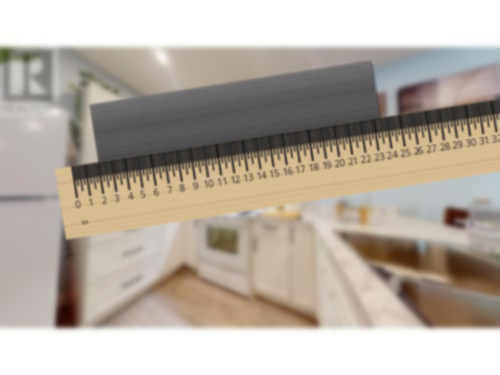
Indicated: 21.5
